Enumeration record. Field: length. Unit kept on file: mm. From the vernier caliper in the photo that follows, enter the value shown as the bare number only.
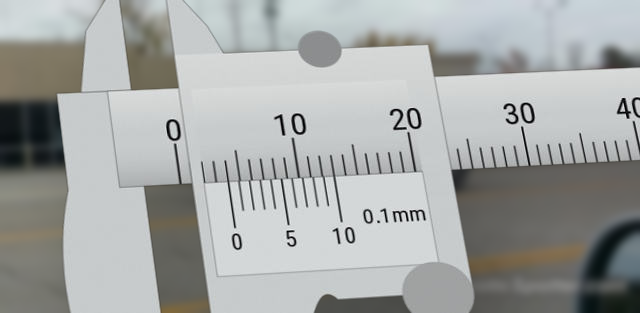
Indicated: 4.0
